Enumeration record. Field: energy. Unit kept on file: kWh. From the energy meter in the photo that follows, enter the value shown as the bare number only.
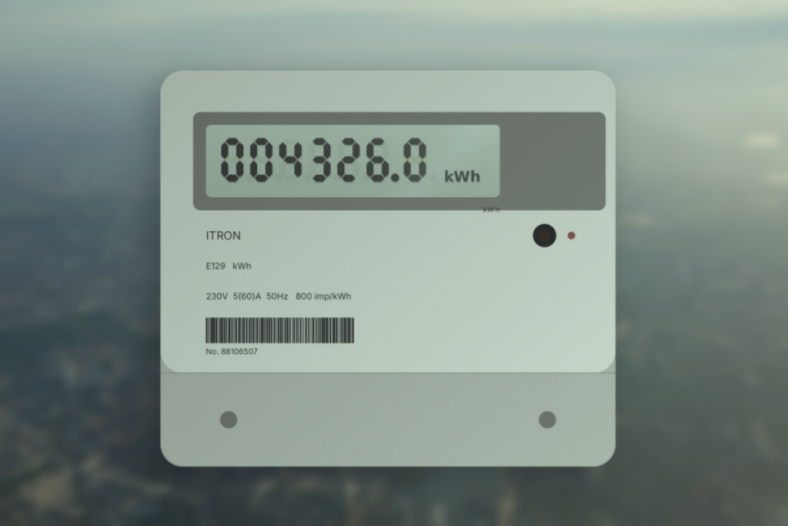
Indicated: 4326.0
